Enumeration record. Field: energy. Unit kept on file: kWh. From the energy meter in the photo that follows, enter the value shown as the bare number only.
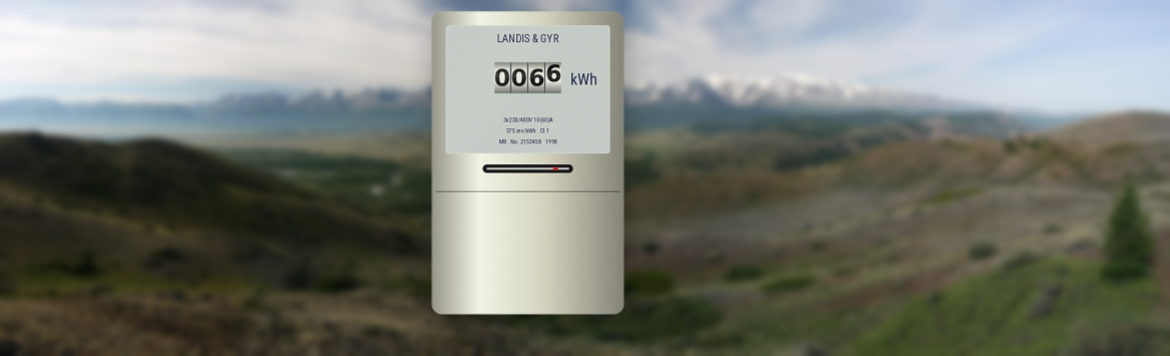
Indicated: 66
